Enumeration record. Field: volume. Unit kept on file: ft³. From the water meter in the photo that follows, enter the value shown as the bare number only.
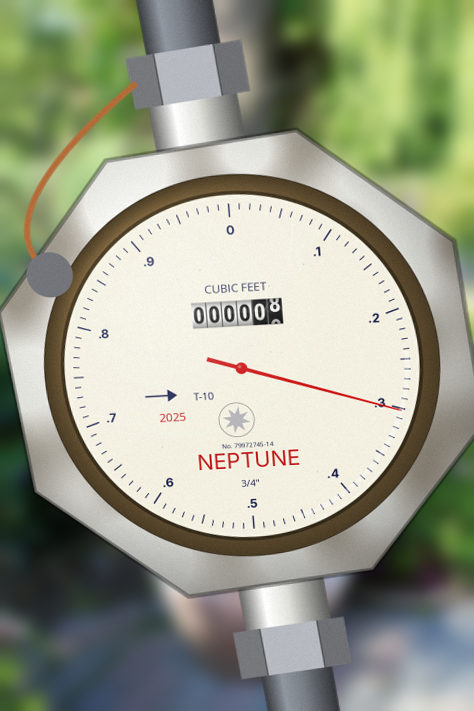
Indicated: 8.30
